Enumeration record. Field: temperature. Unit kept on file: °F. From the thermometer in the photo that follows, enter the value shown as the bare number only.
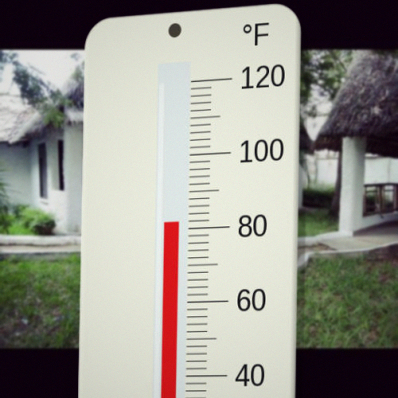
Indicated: 82
